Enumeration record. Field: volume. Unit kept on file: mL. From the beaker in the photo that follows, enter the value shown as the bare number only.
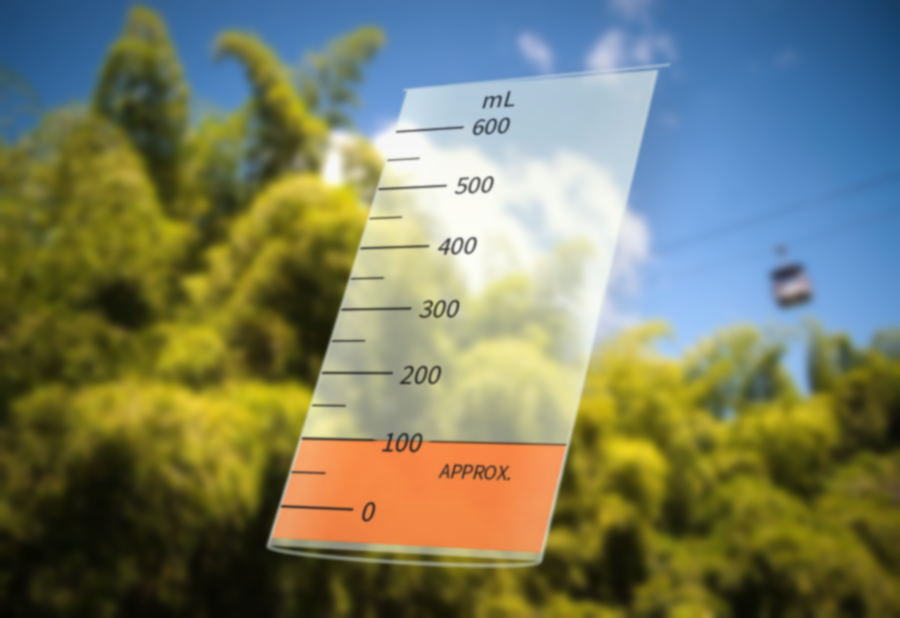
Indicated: 100
